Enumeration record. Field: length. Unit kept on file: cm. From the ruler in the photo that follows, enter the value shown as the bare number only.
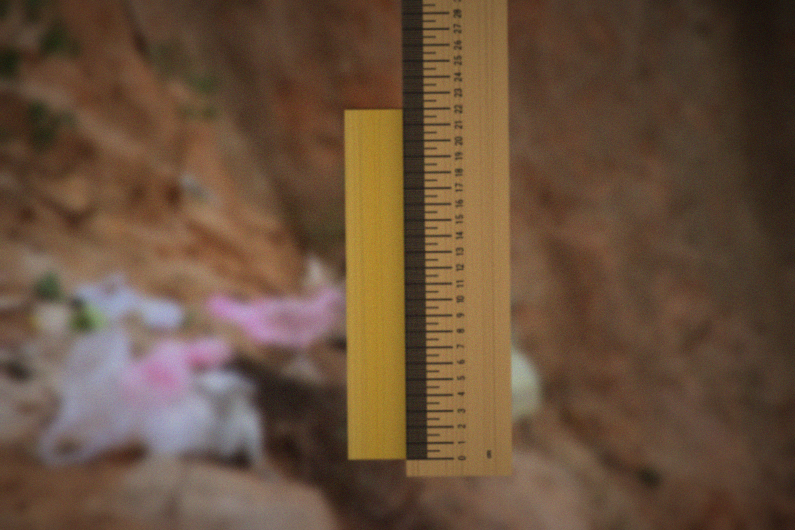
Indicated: 22
